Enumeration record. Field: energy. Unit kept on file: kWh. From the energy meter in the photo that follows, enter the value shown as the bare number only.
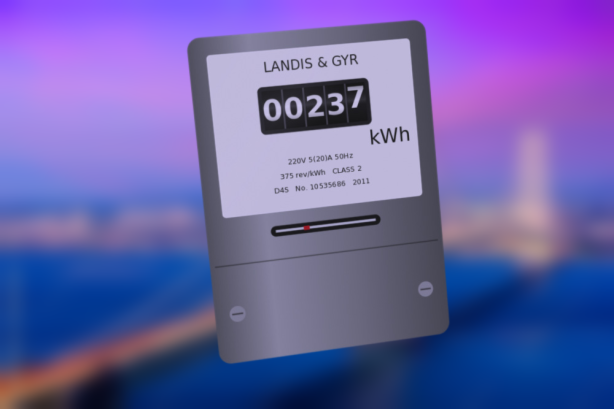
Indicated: 237
